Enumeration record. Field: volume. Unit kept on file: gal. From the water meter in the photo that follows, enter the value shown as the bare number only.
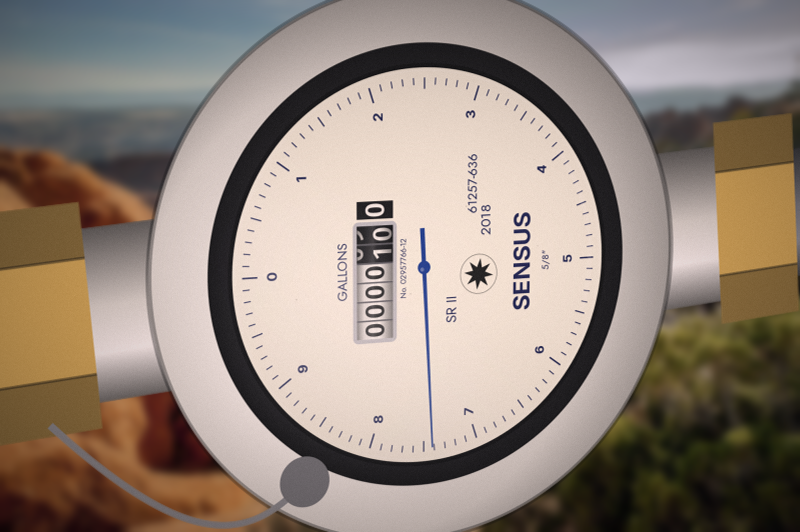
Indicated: 97.4
